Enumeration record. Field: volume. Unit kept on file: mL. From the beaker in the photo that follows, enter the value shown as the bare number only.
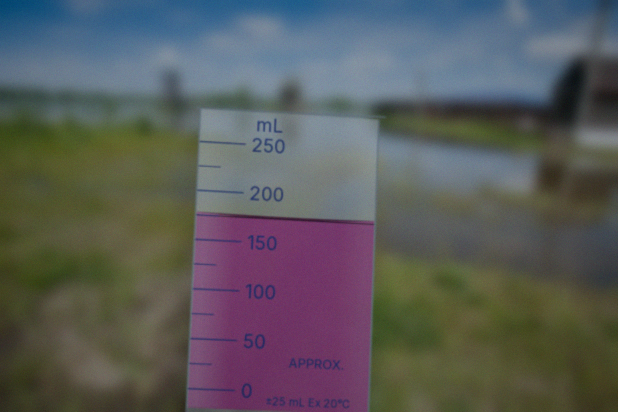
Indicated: 175
